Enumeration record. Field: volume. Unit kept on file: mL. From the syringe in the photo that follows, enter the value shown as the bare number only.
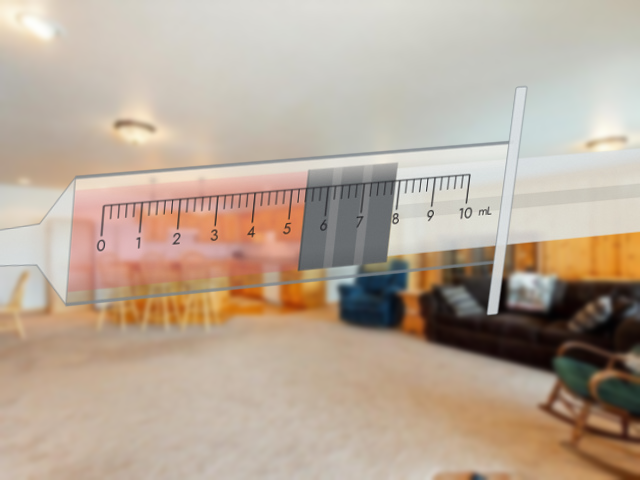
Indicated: 5.4
